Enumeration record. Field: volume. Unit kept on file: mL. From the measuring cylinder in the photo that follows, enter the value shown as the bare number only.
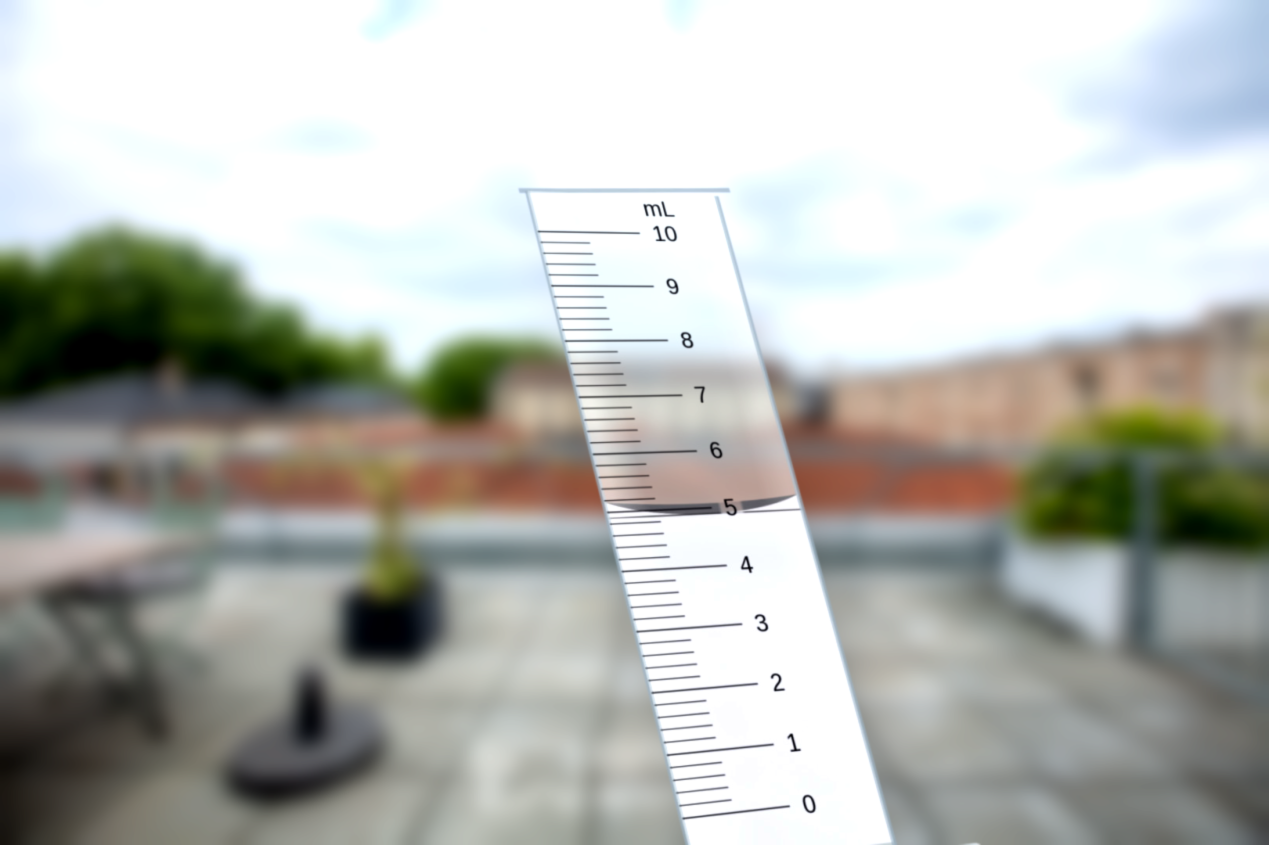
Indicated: 4.9
